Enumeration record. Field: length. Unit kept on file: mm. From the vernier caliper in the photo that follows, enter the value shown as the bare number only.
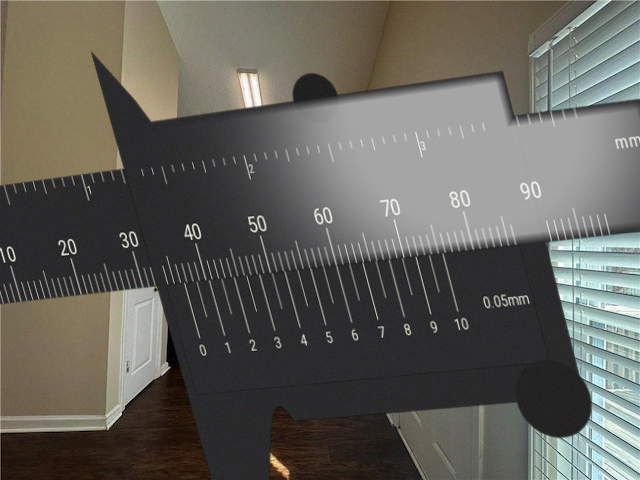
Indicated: 36.6
